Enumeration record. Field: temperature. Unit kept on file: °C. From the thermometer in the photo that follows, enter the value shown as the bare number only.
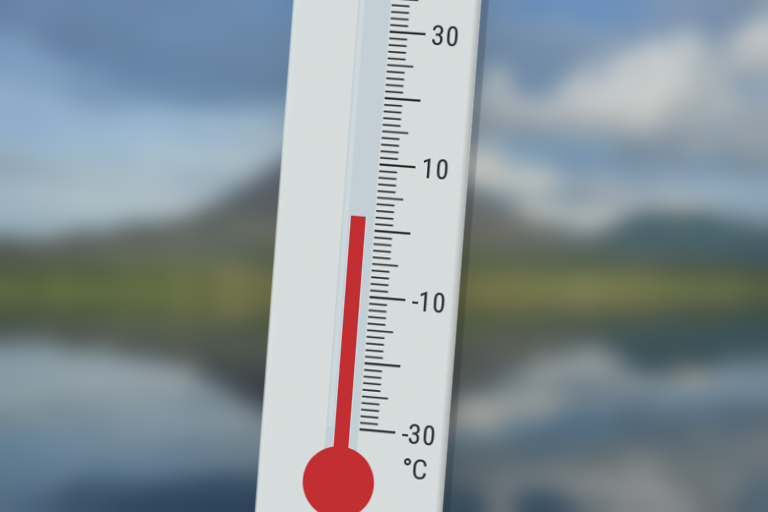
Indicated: 2
